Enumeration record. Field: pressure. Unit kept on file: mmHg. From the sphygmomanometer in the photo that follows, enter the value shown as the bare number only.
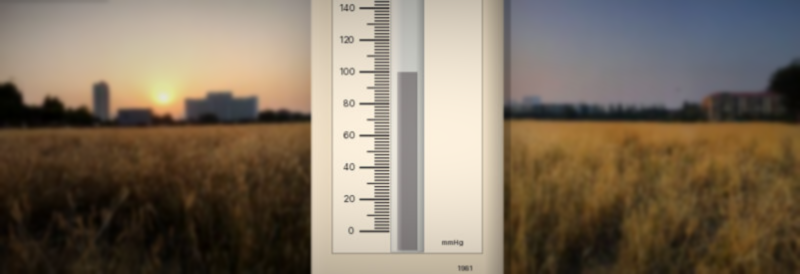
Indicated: 100
